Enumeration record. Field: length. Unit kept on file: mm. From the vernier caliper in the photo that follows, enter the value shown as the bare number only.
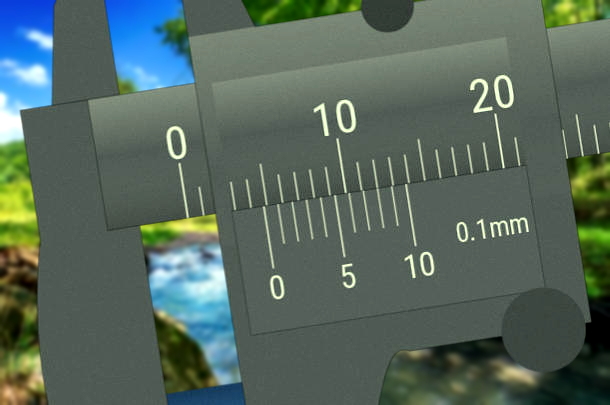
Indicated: 4.8
